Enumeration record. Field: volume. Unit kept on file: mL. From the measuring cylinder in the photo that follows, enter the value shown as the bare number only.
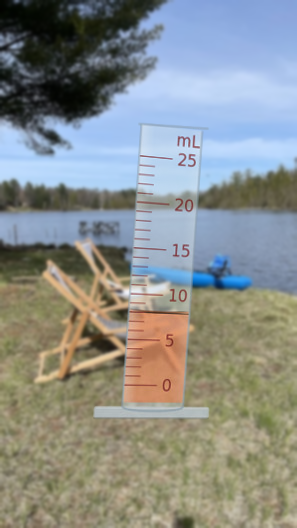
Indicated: 8
